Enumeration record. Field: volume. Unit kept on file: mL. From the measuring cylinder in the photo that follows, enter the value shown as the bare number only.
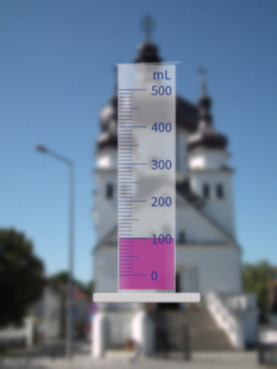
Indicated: 100
